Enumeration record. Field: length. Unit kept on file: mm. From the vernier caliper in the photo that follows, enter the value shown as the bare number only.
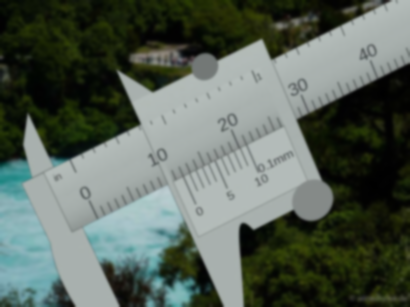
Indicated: 12.0
